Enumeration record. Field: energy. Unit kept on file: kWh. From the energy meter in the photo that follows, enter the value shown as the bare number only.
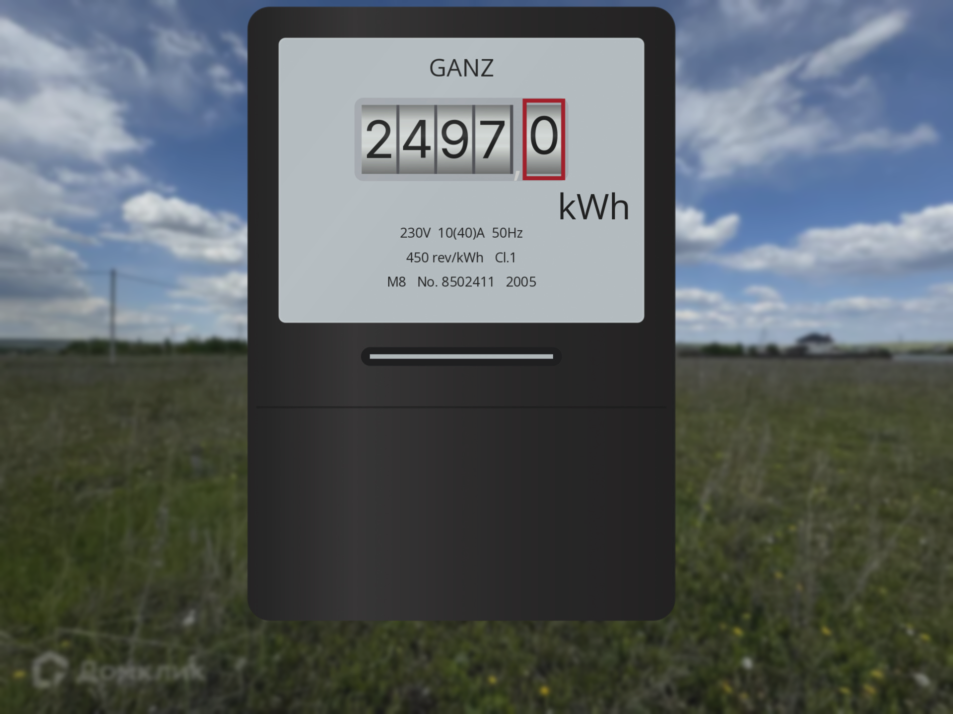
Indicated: 2497.0
